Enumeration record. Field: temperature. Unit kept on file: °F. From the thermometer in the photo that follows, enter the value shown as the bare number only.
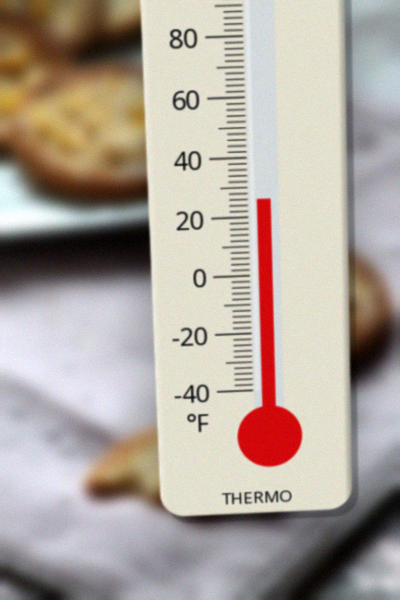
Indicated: 26
